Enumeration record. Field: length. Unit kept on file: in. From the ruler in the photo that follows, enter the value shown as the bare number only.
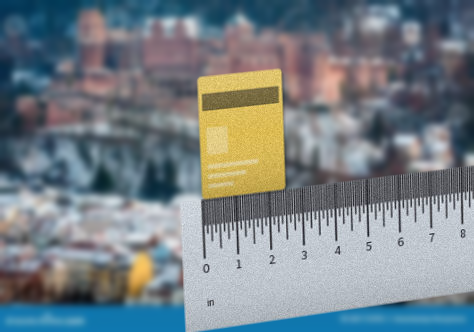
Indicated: 2.5
